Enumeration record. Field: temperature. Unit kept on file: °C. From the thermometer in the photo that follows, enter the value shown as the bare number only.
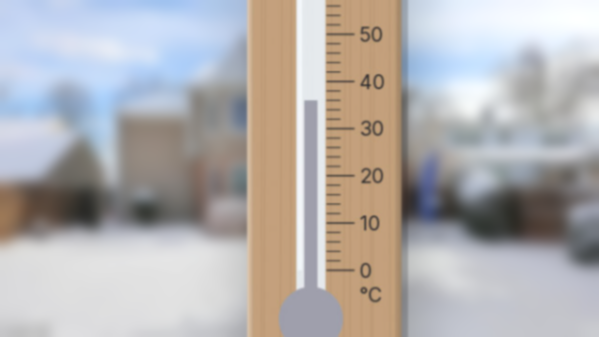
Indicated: 36
